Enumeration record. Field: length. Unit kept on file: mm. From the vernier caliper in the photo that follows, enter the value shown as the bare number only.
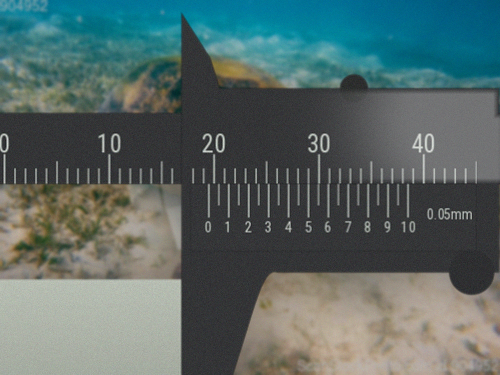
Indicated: 19.5
